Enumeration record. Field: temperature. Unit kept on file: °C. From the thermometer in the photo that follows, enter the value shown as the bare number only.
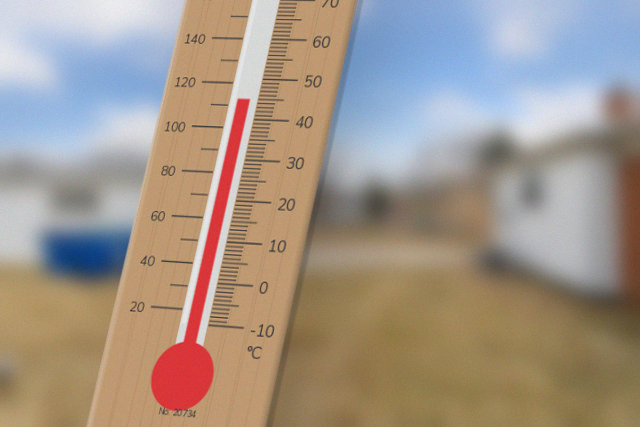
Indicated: 45
